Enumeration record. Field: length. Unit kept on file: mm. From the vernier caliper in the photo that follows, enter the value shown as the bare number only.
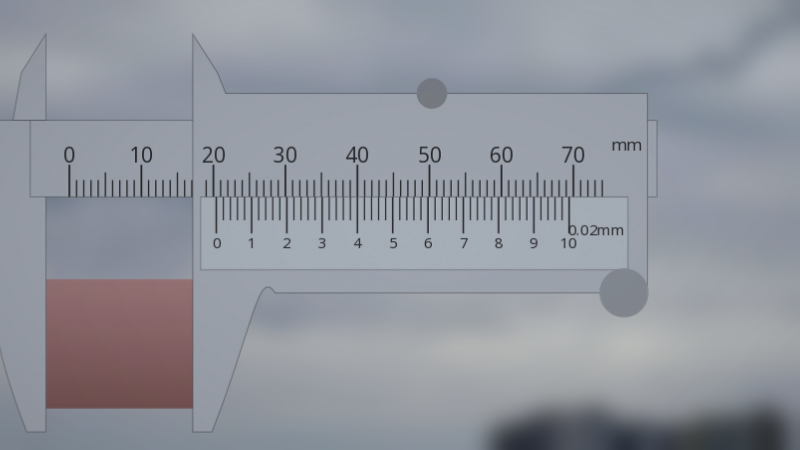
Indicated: 20.4
